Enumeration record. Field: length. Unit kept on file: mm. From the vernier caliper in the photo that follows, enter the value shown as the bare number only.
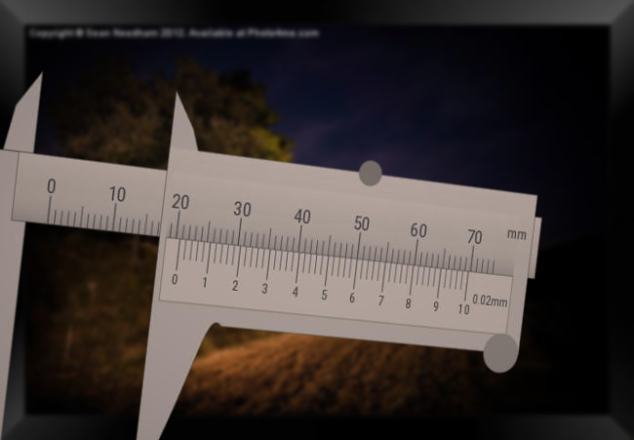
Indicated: 20.6
